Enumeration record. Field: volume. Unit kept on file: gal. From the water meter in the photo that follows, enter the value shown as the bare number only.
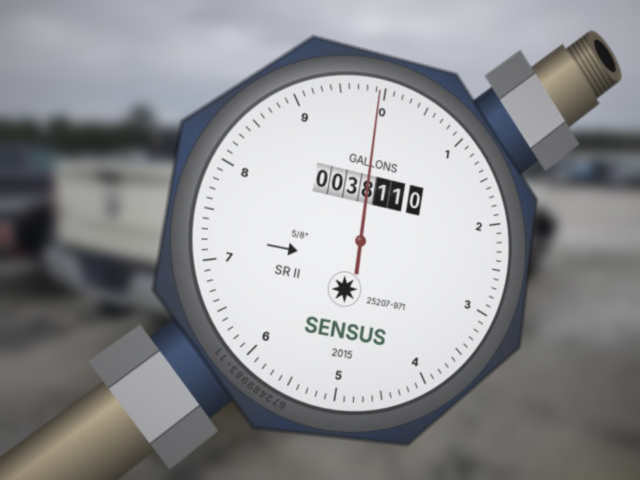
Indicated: 38109.9
